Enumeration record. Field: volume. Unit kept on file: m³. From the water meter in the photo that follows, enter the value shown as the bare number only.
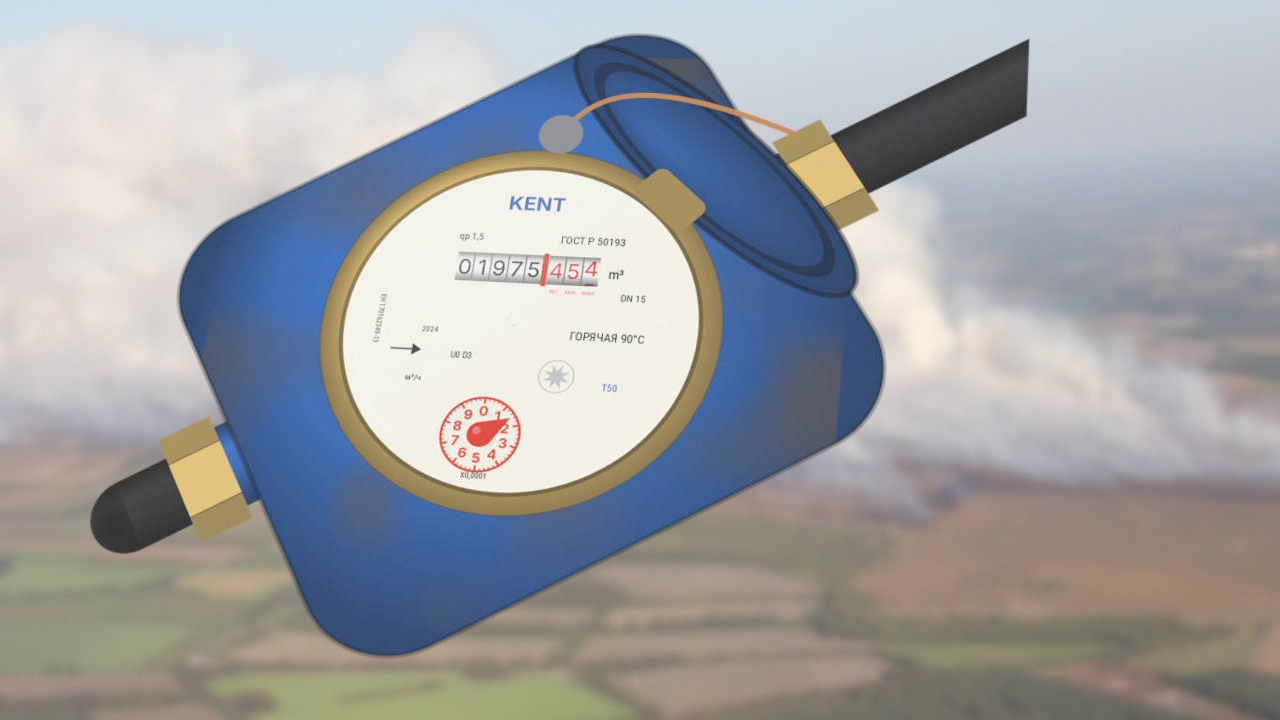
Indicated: 1975.4541
